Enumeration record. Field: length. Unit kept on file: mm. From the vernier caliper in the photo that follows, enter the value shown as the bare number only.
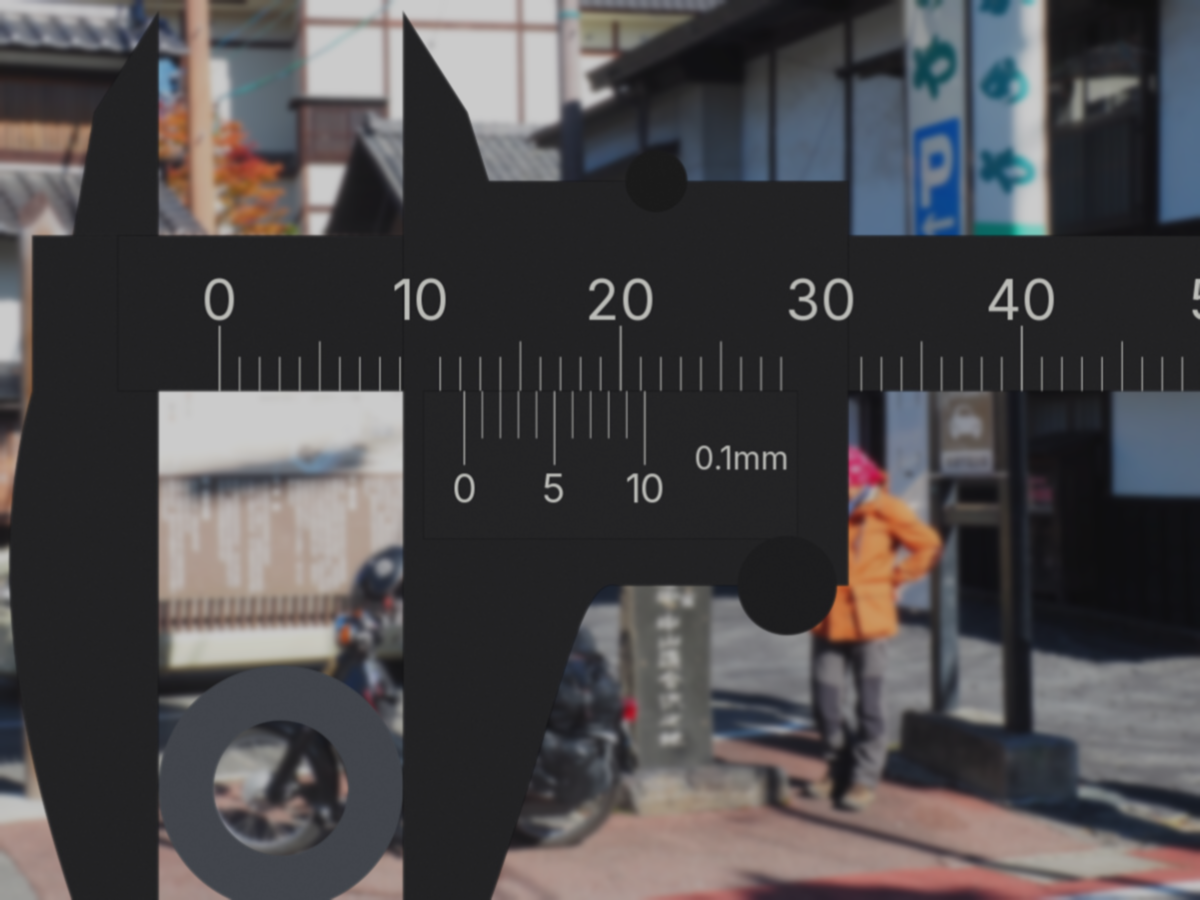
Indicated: 12.2
